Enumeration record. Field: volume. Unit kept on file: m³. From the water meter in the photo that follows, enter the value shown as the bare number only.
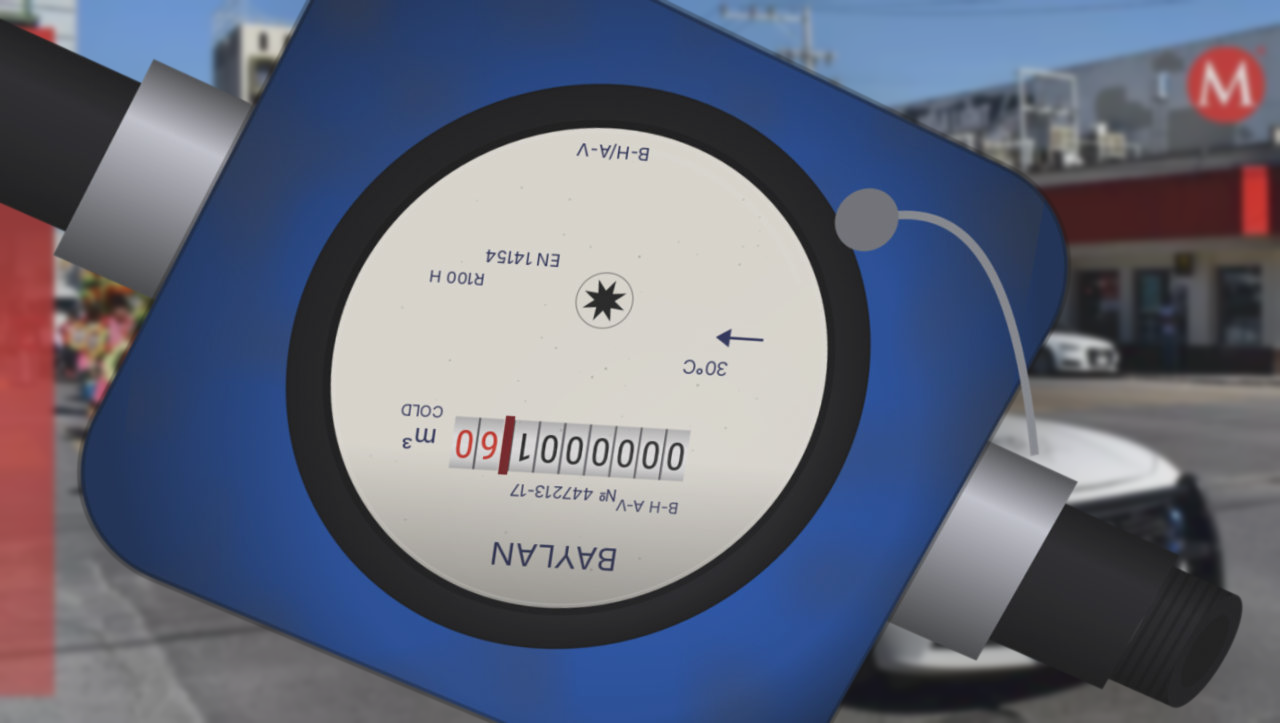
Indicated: 1.60
